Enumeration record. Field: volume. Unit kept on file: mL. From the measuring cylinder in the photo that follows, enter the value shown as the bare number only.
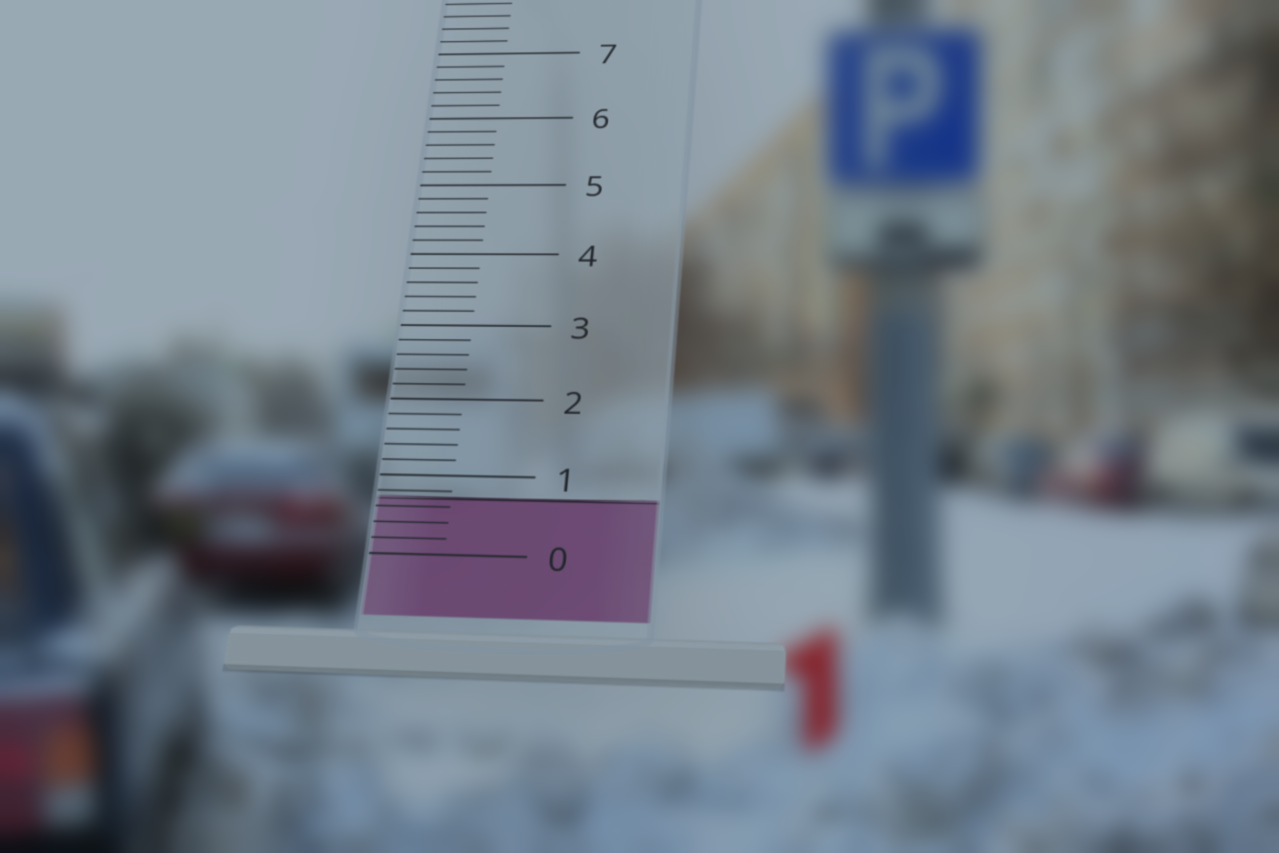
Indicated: 0.7
